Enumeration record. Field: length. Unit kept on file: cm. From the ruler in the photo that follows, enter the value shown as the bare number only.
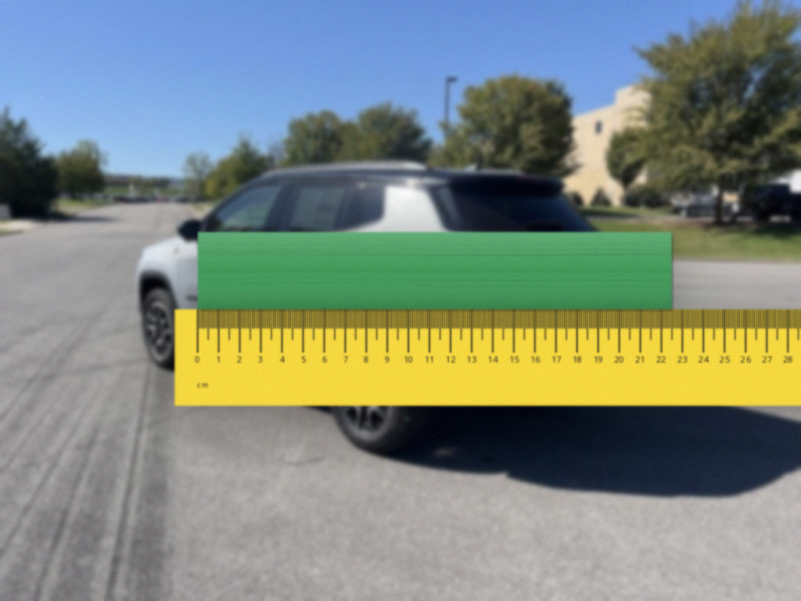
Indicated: 22.5
